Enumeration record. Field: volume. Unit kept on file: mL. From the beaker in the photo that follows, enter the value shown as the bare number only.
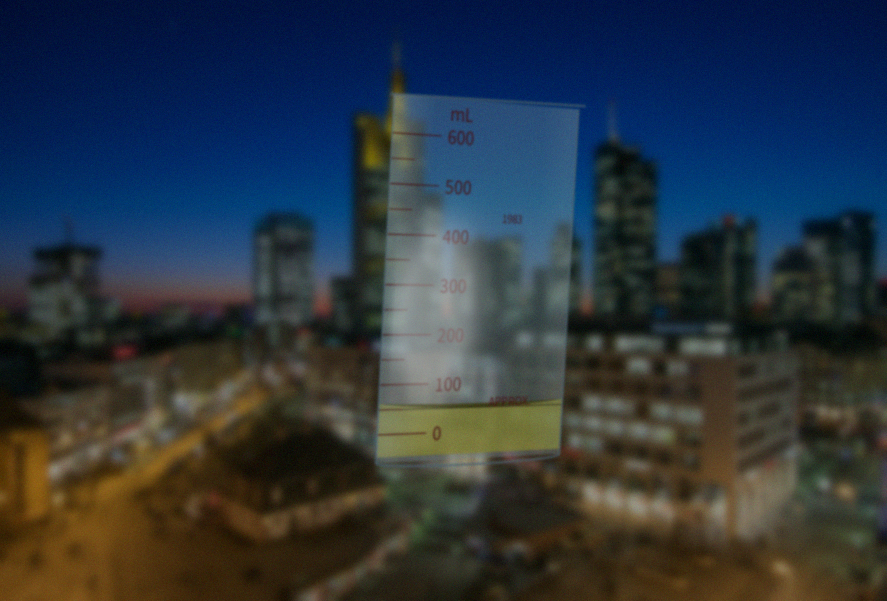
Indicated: 50
